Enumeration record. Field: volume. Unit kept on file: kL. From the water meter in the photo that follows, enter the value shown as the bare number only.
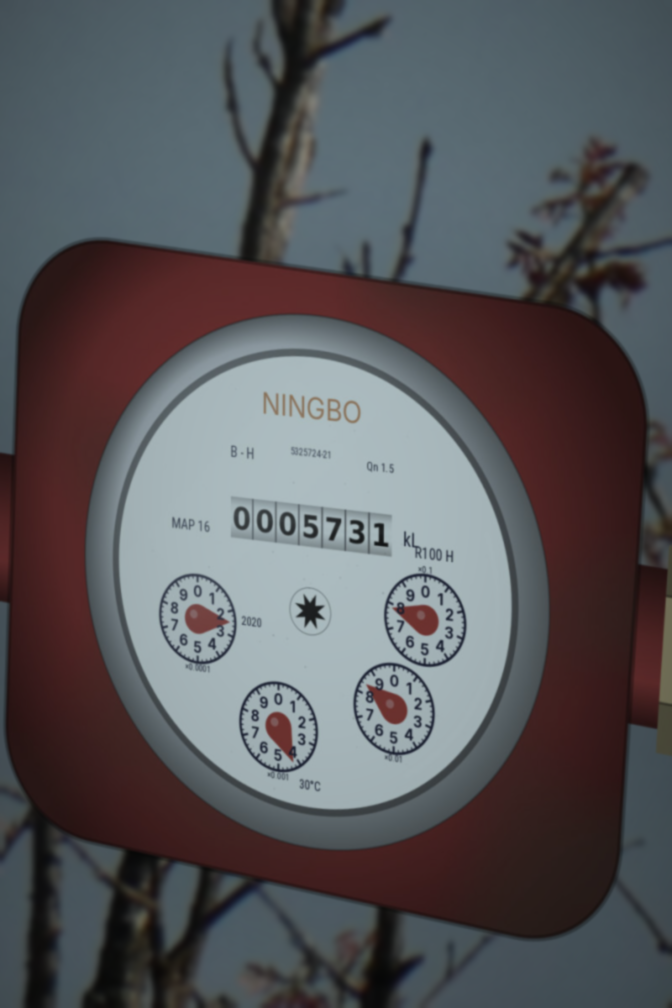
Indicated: 5731.7842
